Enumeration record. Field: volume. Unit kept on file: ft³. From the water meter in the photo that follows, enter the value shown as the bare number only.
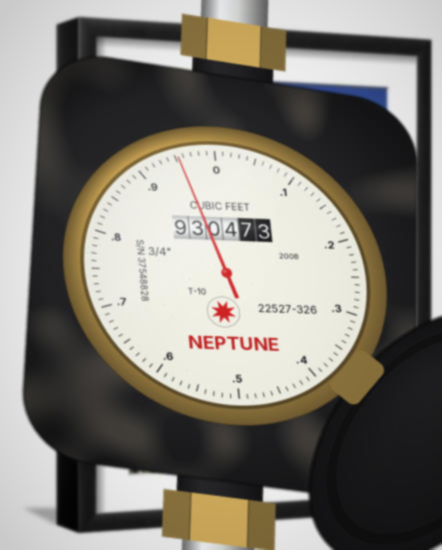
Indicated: 930472.95
